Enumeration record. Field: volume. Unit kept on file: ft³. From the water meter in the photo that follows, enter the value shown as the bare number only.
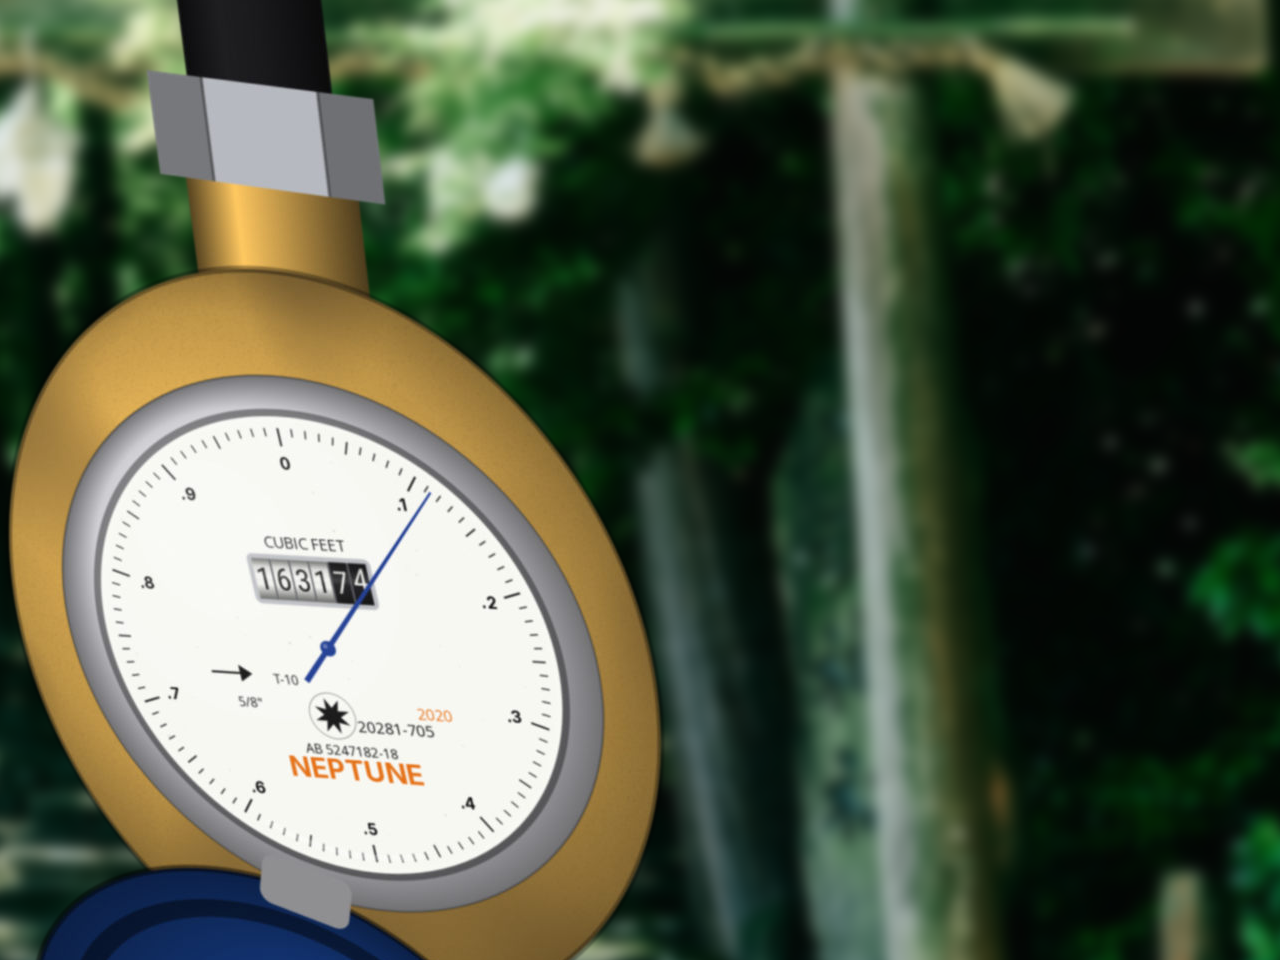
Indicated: 163174.11
